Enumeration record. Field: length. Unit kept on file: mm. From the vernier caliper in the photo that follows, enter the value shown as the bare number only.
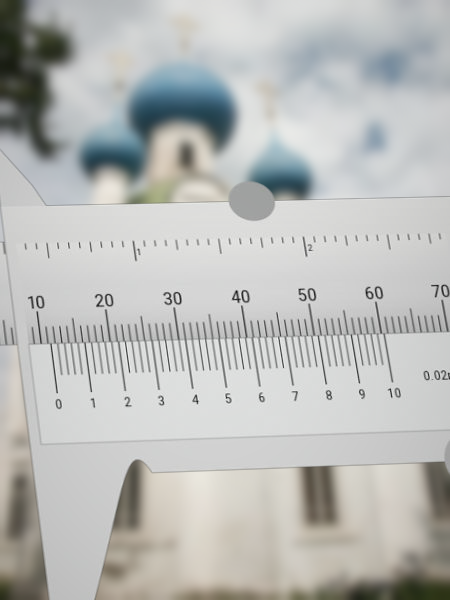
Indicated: 11.4
